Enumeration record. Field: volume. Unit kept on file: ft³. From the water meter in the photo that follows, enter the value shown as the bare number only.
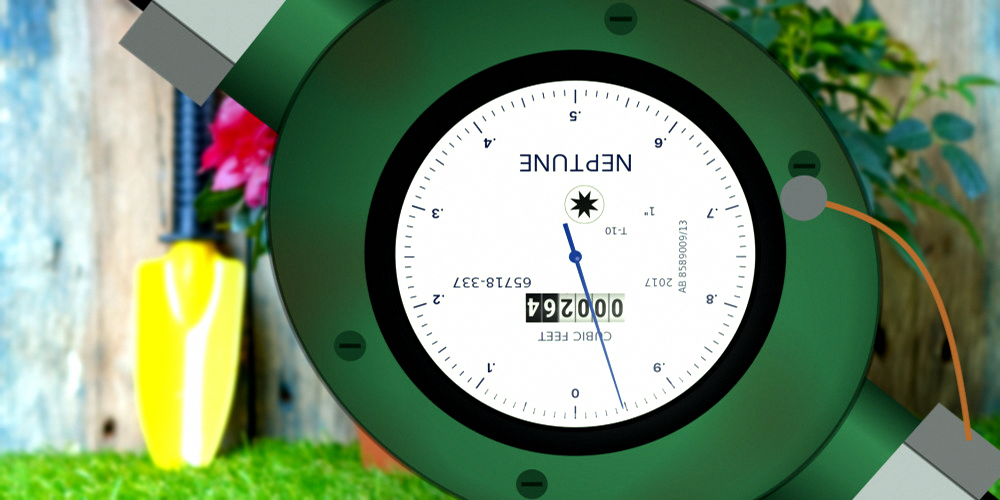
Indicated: 263.95
